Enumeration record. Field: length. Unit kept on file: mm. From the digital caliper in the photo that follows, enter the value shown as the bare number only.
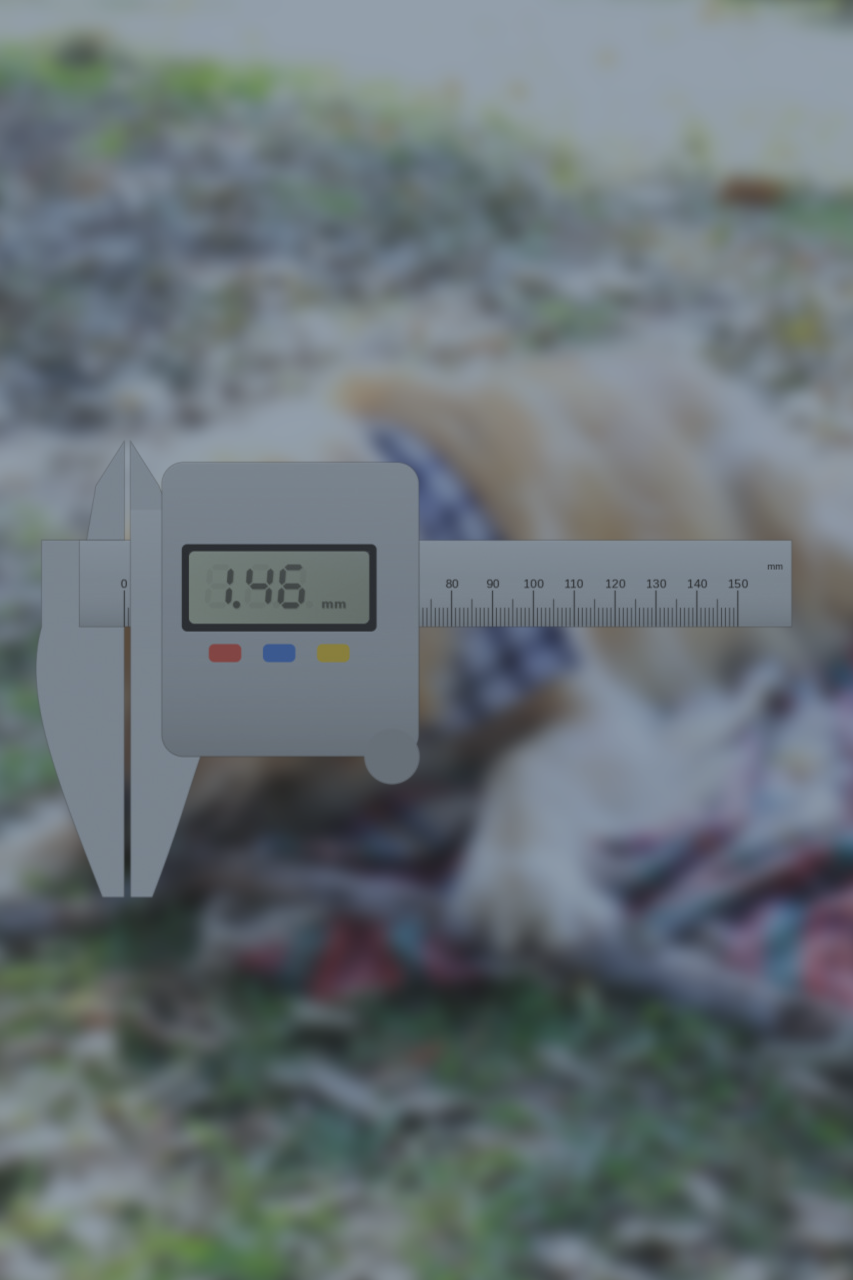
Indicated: 1.46
